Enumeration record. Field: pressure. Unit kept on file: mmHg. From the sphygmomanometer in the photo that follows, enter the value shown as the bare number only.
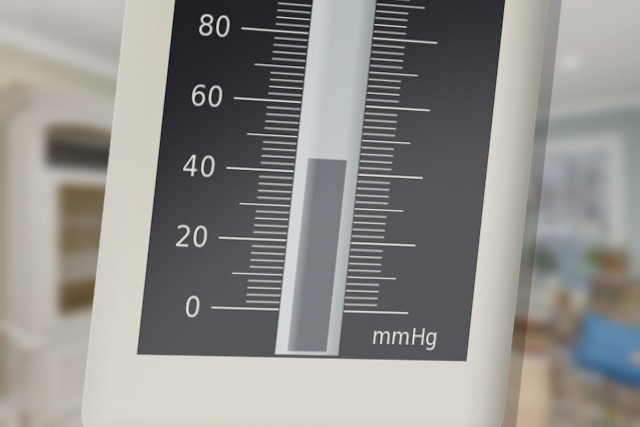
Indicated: 44
